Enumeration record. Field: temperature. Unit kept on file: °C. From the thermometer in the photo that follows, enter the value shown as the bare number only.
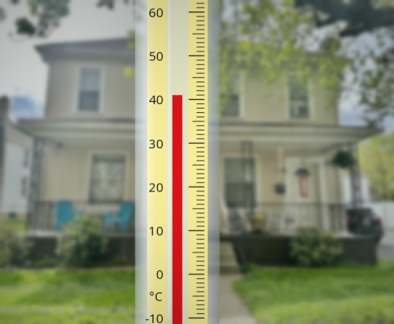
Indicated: 41
